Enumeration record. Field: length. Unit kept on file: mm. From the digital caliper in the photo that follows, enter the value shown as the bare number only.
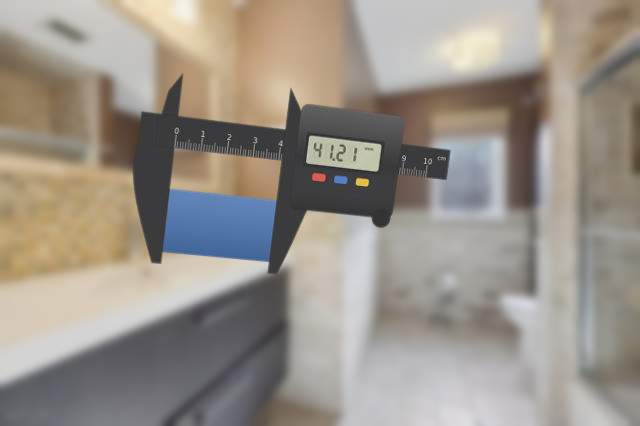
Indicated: 41.21
